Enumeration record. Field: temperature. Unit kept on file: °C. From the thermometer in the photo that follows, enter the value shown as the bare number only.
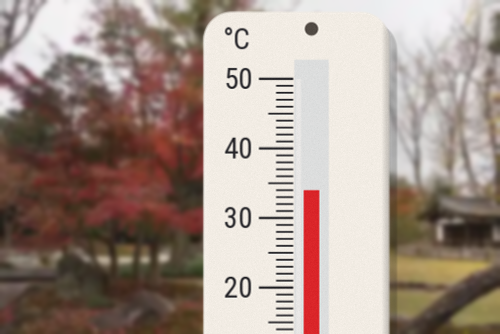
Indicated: 34
